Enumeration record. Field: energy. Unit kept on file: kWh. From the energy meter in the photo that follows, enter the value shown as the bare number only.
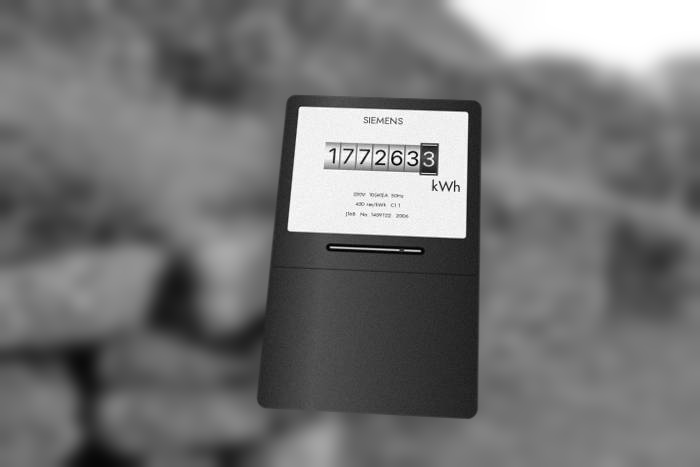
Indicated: 177263.3
